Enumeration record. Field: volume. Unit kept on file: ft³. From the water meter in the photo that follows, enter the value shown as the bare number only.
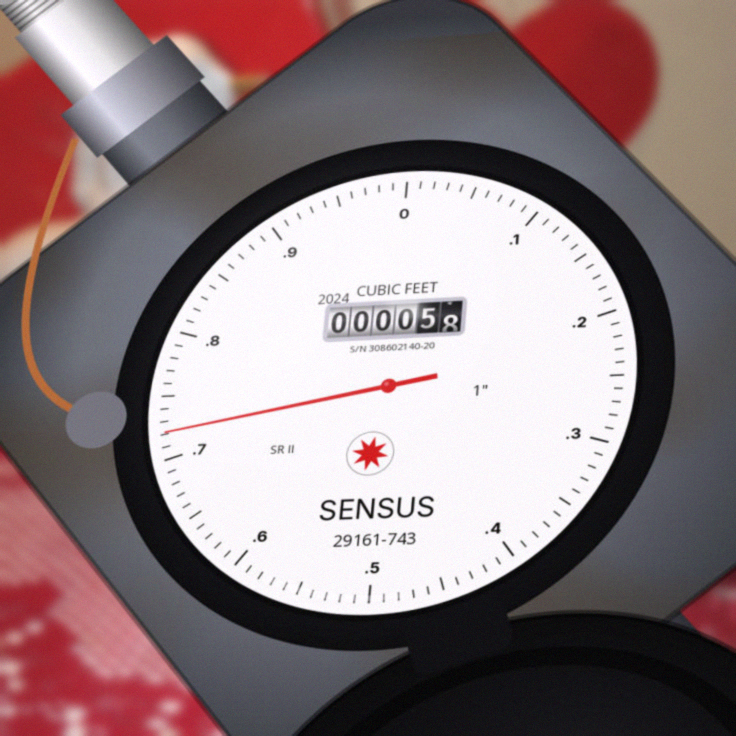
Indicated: 57.72
